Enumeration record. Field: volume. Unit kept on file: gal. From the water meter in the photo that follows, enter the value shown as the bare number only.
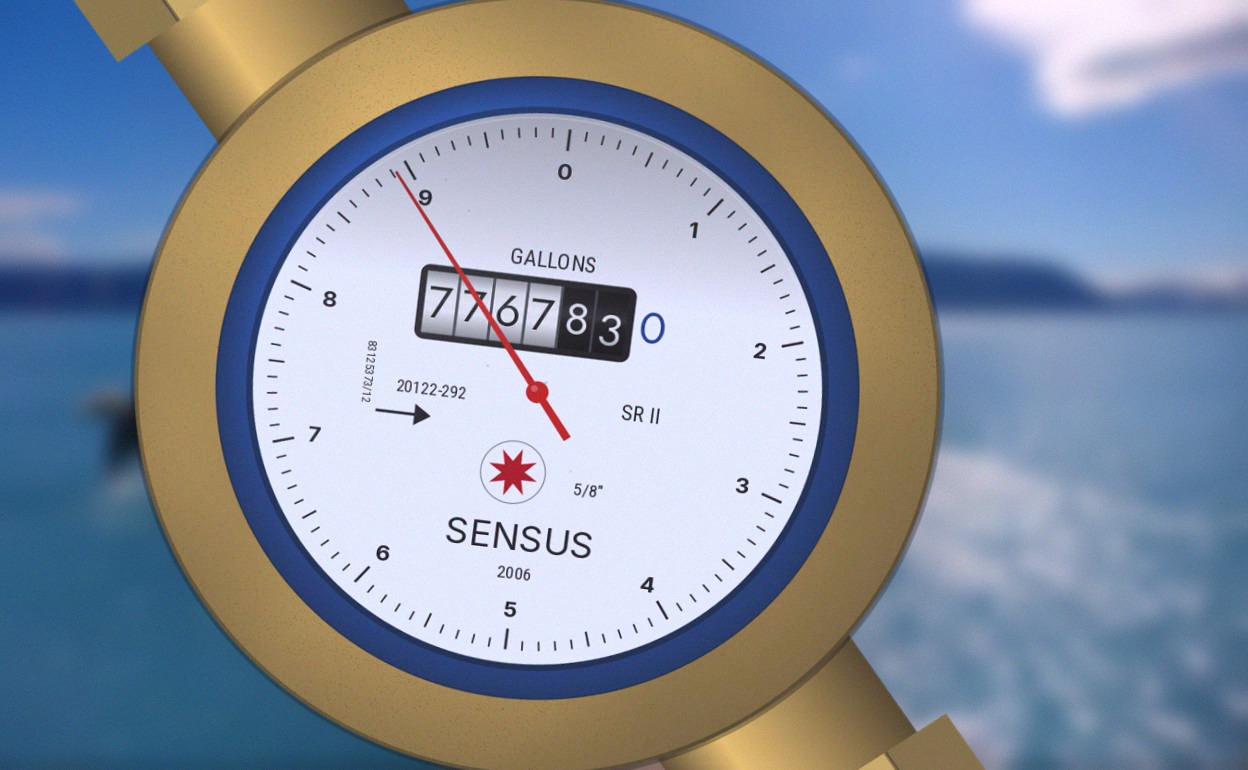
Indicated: 7767828.9
